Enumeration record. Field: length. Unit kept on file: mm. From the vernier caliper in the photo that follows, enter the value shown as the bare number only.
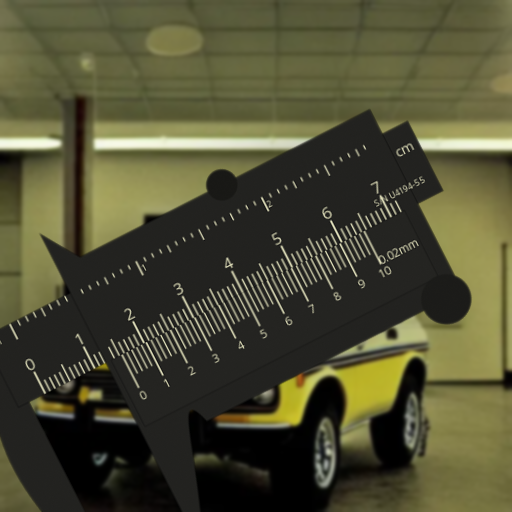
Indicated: 15.5
